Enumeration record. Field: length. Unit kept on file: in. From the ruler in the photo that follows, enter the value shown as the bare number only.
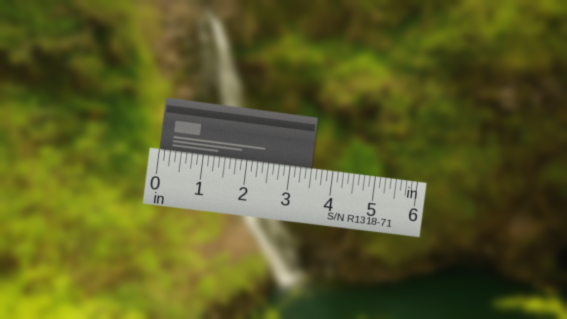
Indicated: 3.5
